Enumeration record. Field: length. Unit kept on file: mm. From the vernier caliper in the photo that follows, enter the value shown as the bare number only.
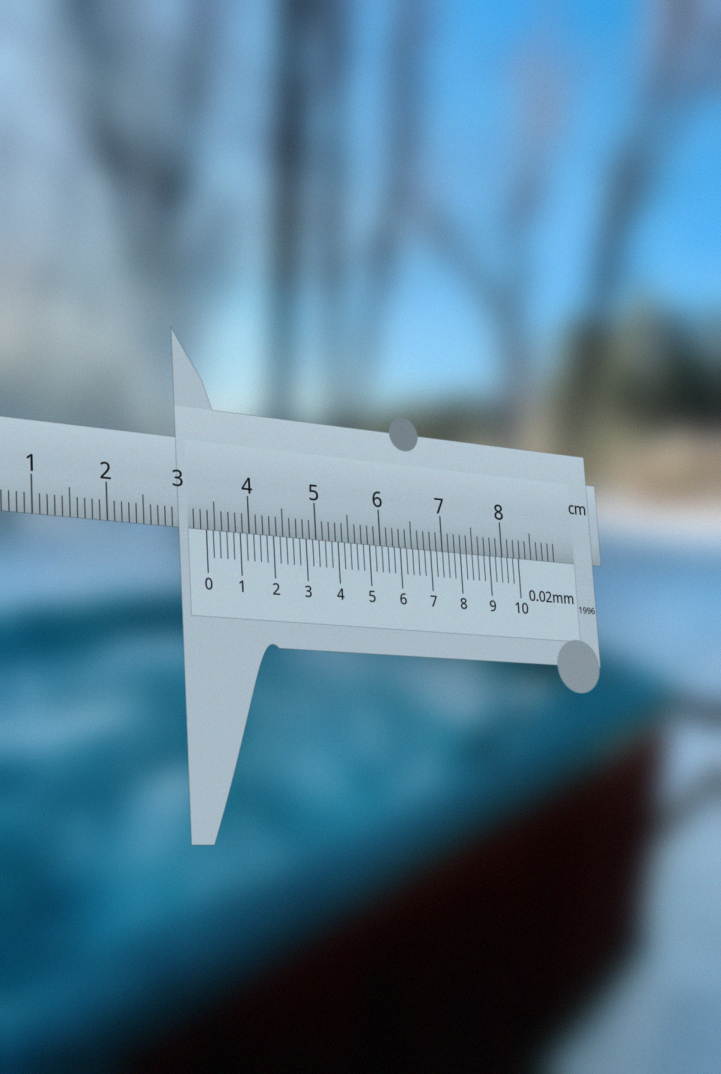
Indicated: 33.8
